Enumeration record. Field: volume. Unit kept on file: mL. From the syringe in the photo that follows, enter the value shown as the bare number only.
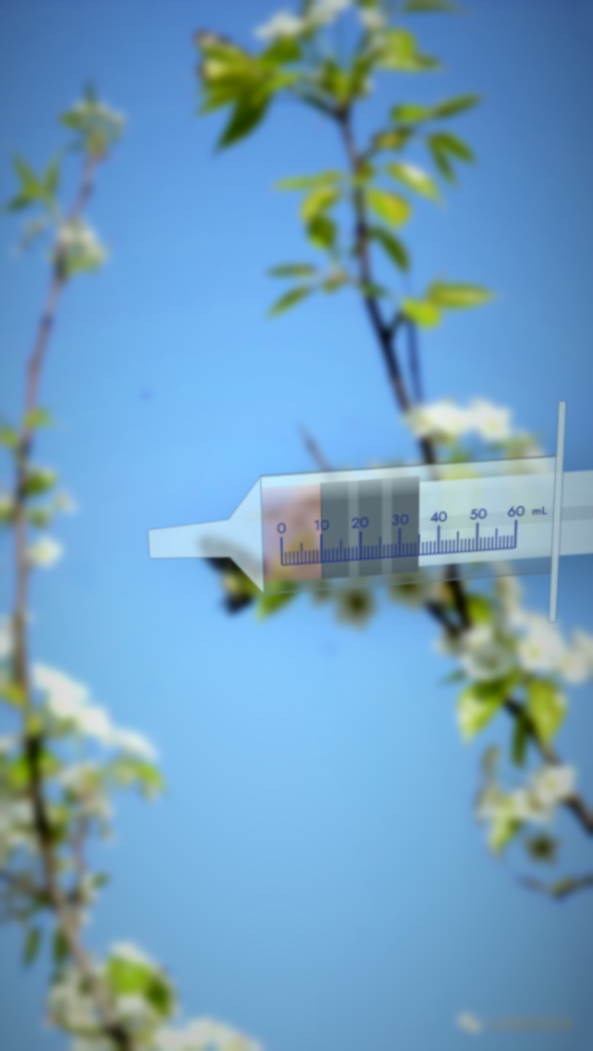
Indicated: 10
